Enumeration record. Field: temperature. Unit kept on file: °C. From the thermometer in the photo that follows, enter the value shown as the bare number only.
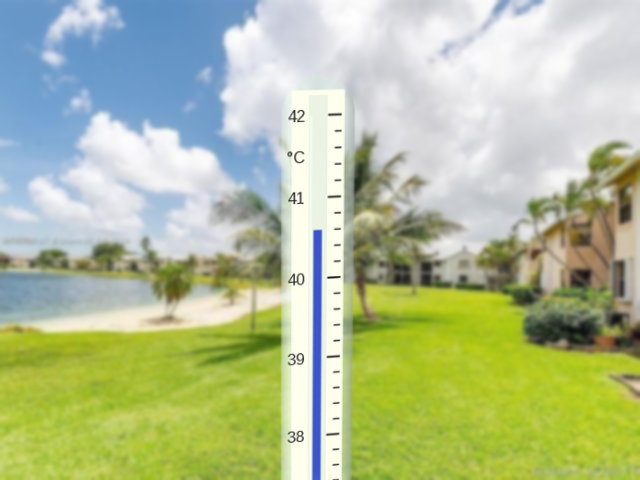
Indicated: 40.6
